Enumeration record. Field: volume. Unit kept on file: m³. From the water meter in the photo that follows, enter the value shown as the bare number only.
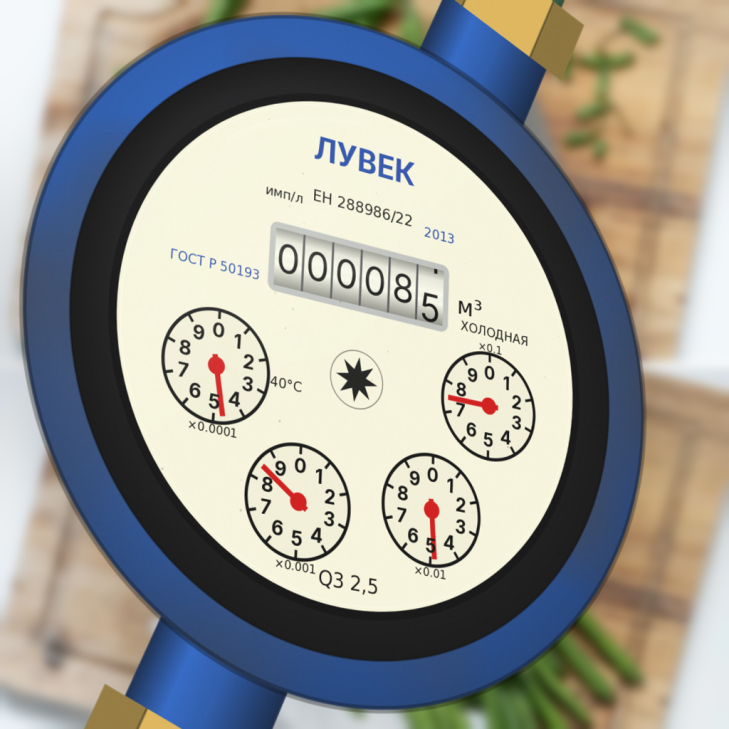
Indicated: 84.7484
